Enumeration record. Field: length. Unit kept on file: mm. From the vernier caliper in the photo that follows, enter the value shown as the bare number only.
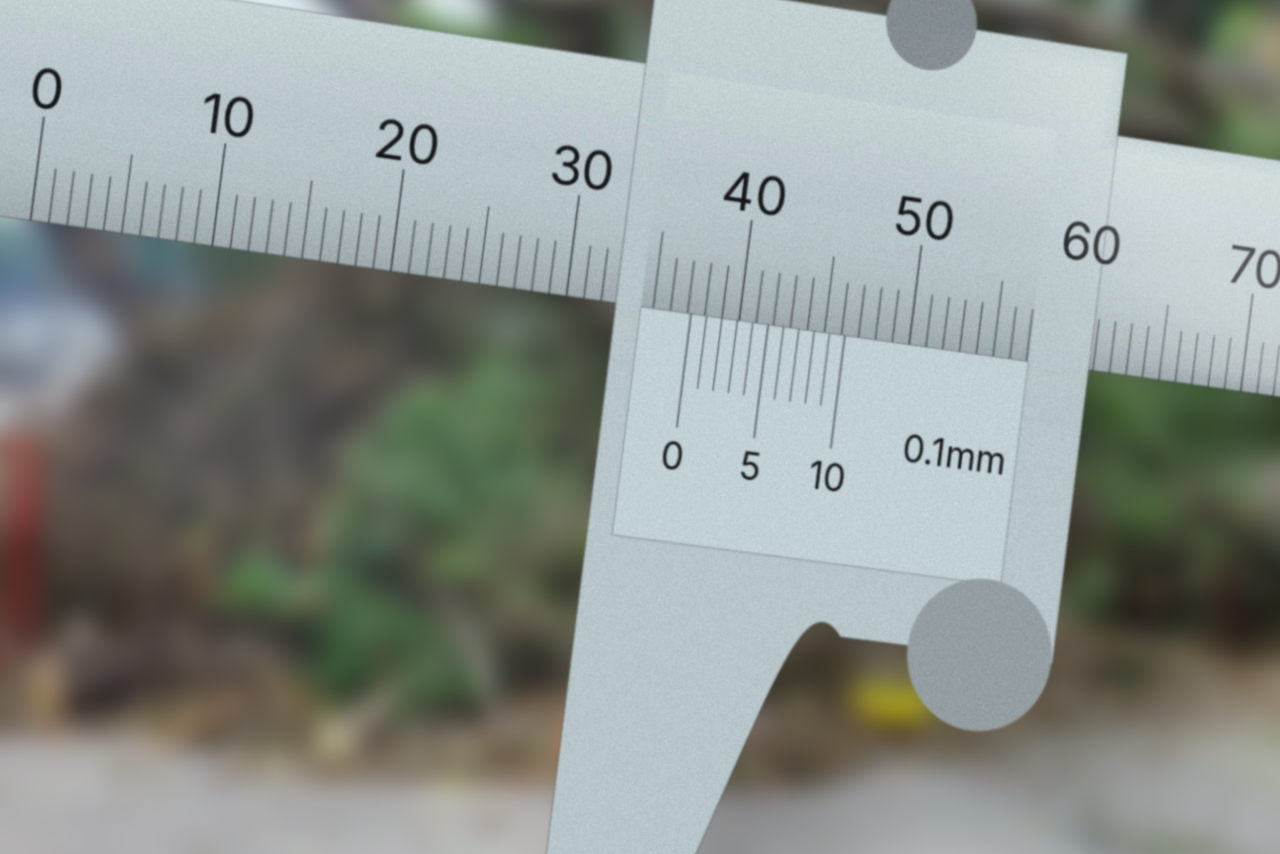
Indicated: 37.2
